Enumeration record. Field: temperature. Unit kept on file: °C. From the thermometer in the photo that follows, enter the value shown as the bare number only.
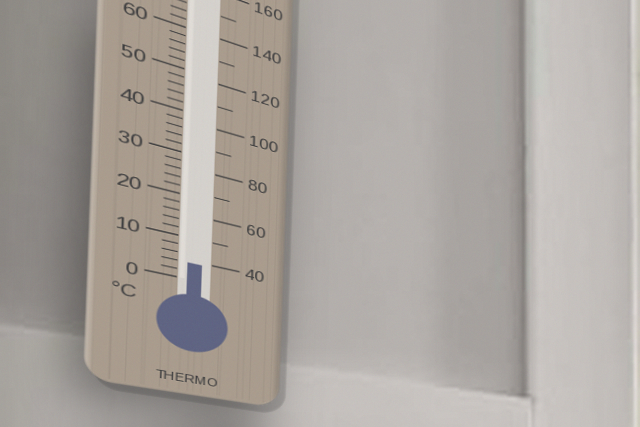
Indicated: 4
